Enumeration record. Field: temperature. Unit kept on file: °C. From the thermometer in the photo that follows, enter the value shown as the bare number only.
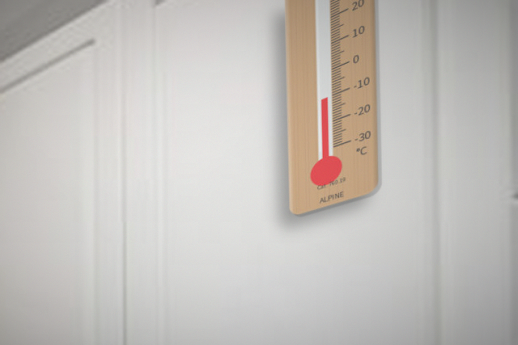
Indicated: -10
